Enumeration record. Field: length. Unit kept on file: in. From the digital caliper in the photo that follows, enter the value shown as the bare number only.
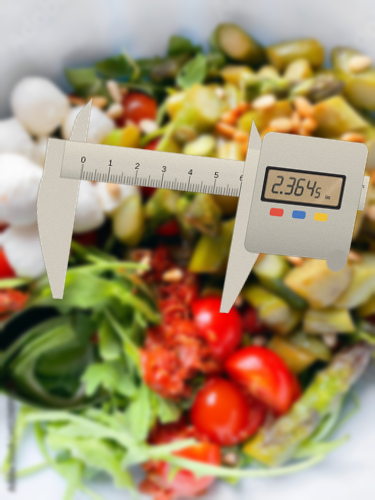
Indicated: 2.3645
